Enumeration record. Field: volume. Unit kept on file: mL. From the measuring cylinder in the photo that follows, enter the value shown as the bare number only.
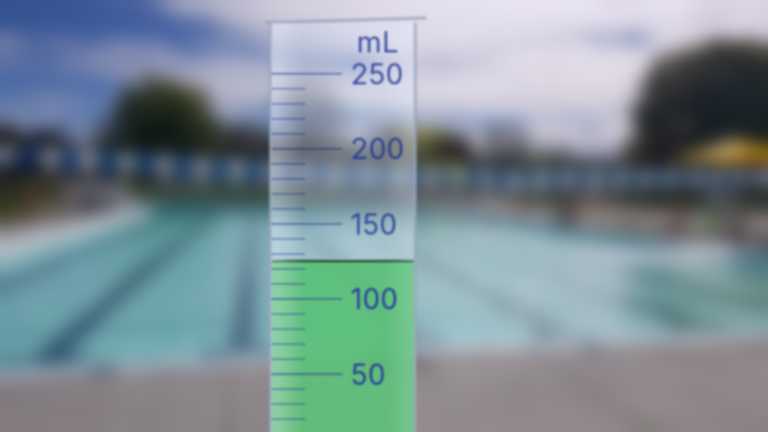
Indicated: 125
